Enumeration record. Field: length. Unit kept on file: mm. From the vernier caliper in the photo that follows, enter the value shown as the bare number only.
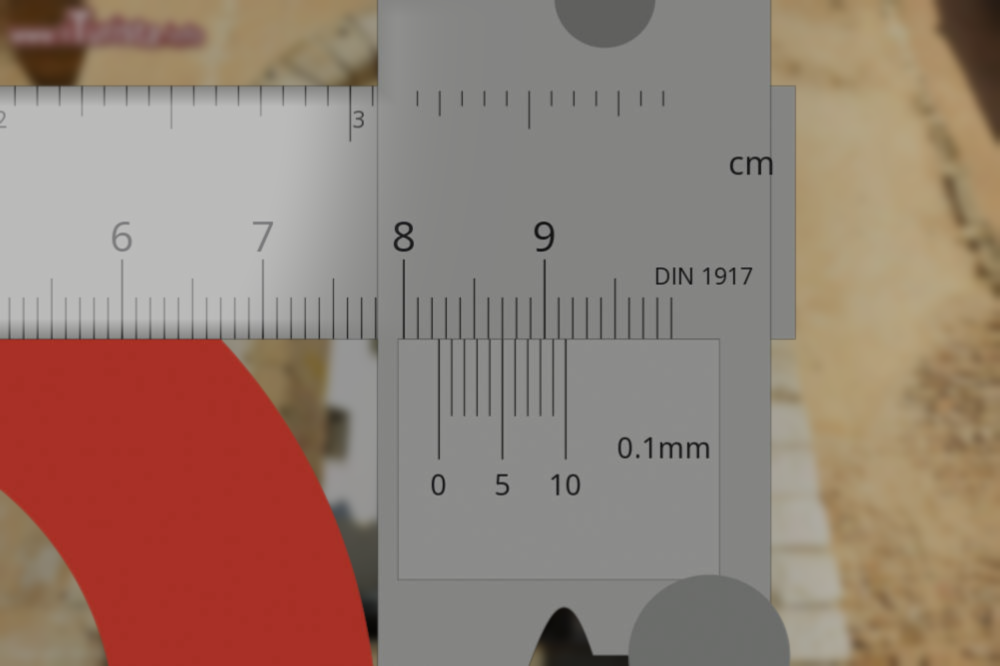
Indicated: 82.5
